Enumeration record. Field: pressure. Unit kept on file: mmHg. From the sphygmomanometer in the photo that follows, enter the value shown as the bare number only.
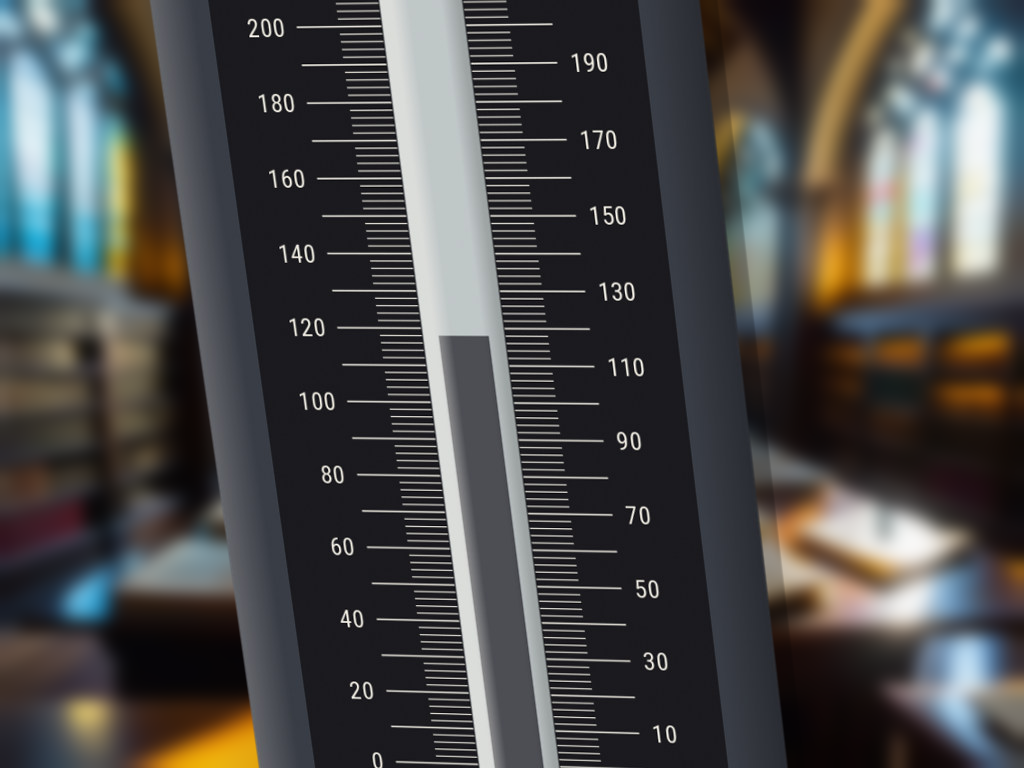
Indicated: 118
